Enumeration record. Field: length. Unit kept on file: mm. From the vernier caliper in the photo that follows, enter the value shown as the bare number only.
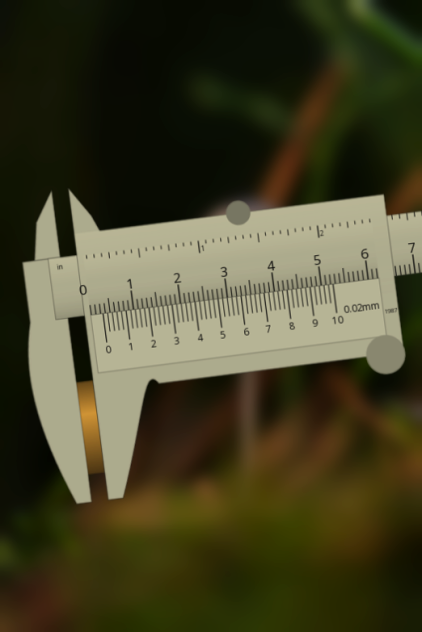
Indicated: 3.5
